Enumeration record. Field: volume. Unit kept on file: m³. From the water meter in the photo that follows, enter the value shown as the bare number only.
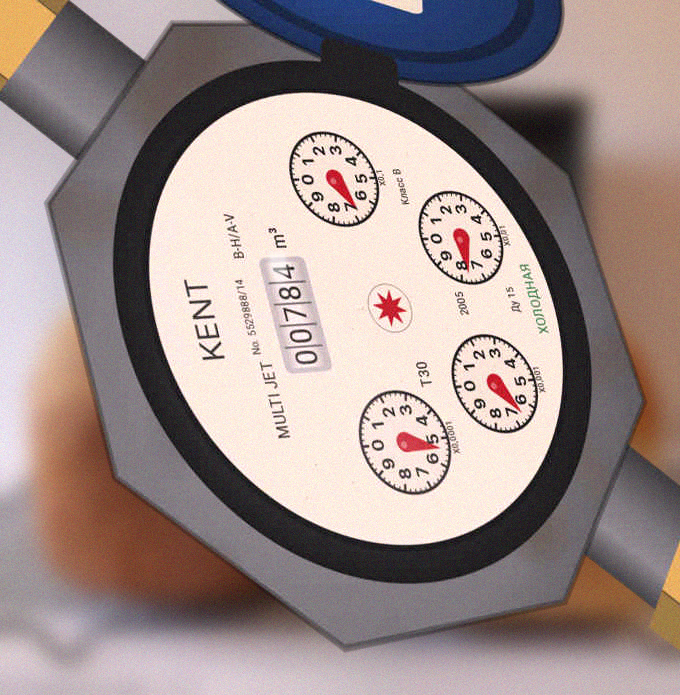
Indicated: 784.6765
